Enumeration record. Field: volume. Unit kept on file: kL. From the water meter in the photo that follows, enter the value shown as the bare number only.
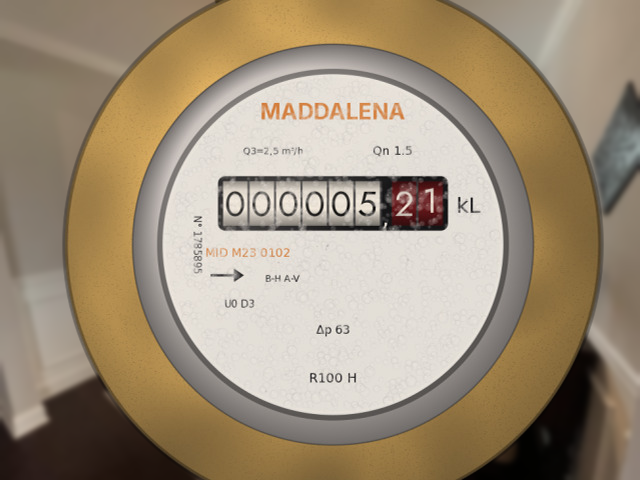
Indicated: 5.21
